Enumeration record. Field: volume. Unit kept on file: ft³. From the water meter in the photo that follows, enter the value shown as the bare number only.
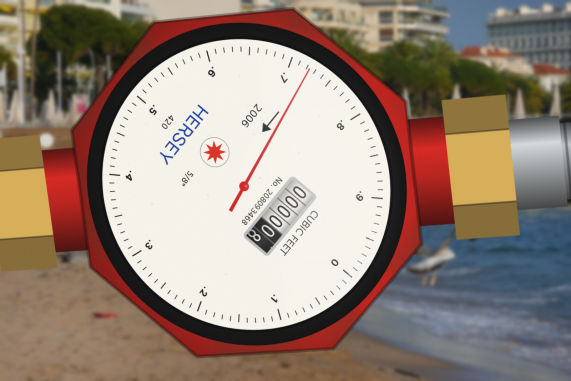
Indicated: 7.72
